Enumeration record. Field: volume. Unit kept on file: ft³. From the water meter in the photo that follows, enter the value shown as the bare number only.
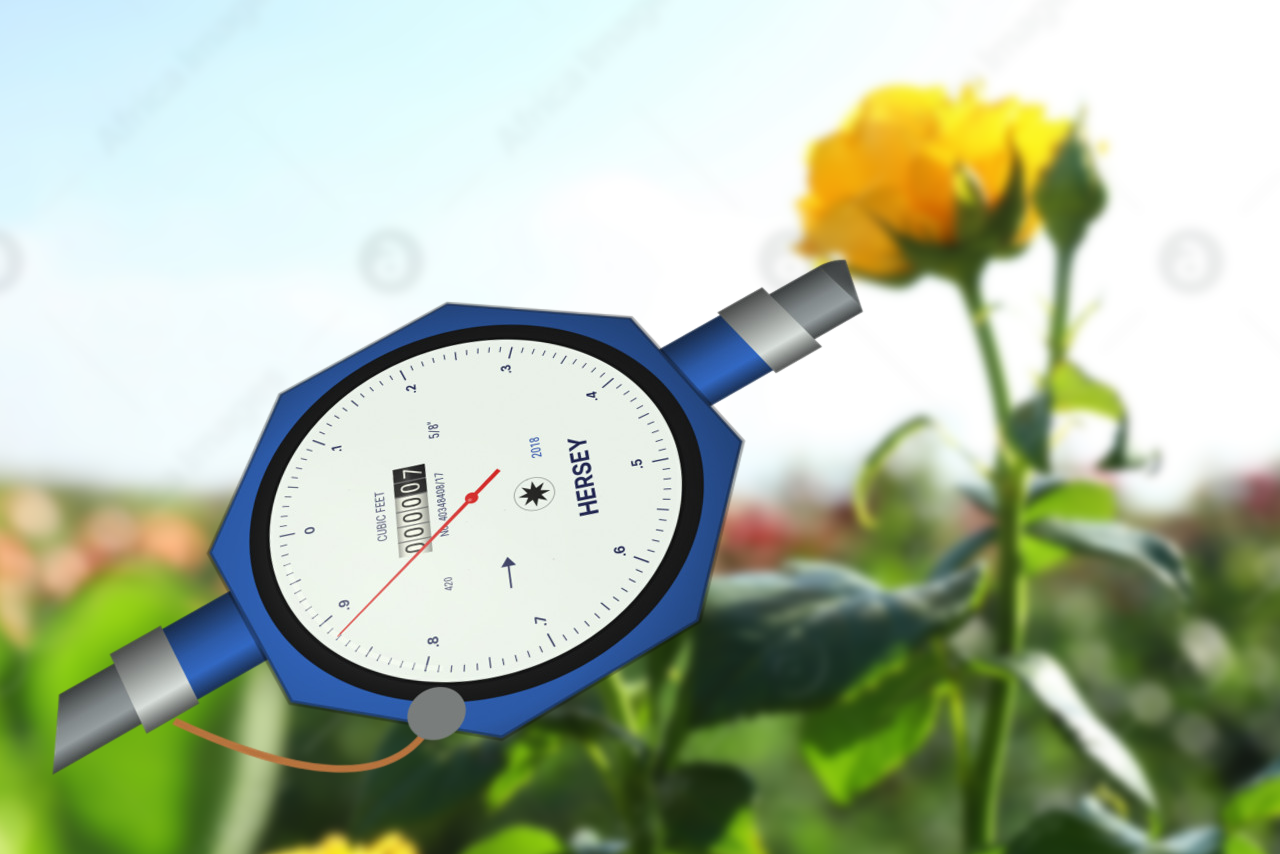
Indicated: 6.88
